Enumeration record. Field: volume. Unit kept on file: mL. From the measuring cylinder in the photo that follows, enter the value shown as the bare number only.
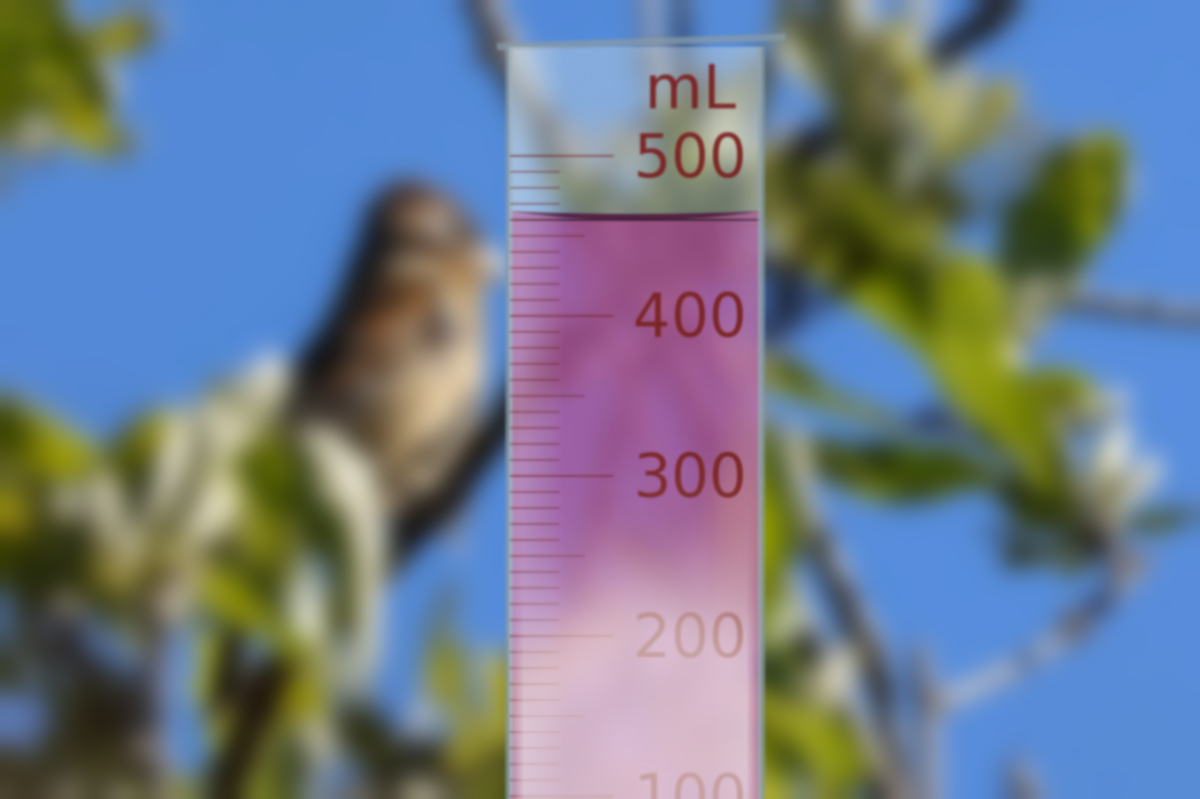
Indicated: 460
